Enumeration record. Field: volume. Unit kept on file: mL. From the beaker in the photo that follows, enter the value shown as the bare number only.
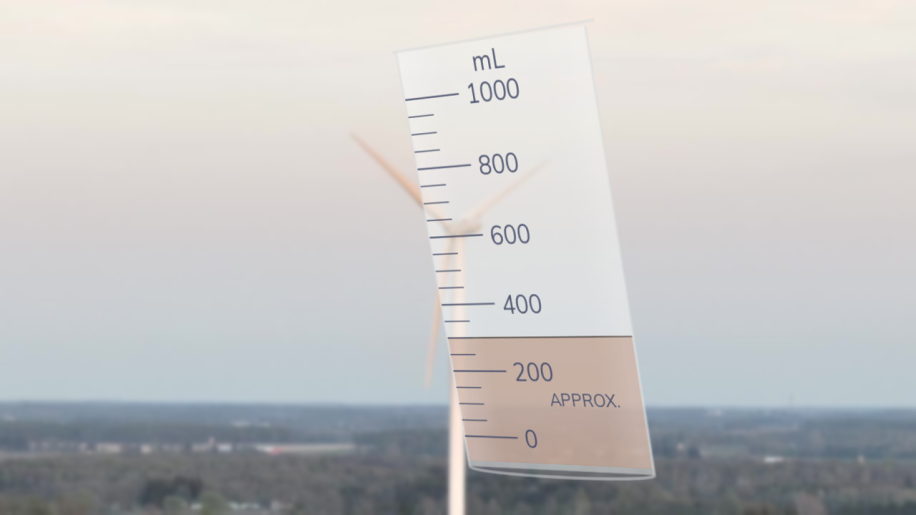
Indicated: 300
